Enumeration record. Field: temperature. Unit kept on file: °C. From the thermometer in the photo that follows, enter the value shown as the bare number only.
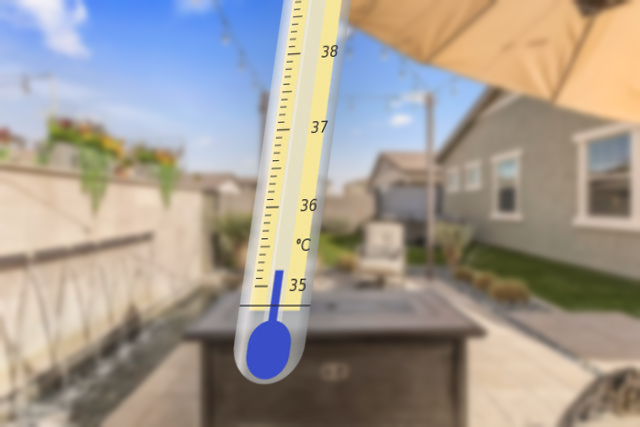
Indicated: 35.2
